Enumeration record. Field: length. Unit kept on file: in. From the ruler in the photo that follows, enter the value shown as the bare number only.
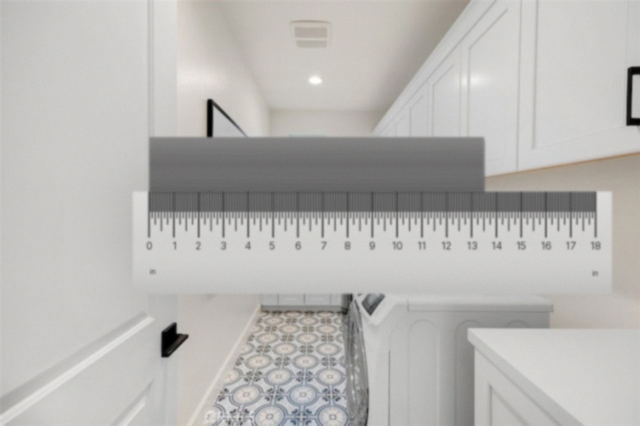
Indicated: 13.5
